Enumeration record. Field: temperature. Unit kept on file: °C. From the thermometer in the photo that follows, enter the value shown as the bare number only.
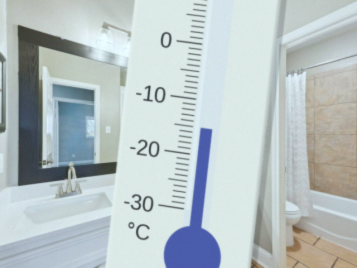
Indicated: -15
